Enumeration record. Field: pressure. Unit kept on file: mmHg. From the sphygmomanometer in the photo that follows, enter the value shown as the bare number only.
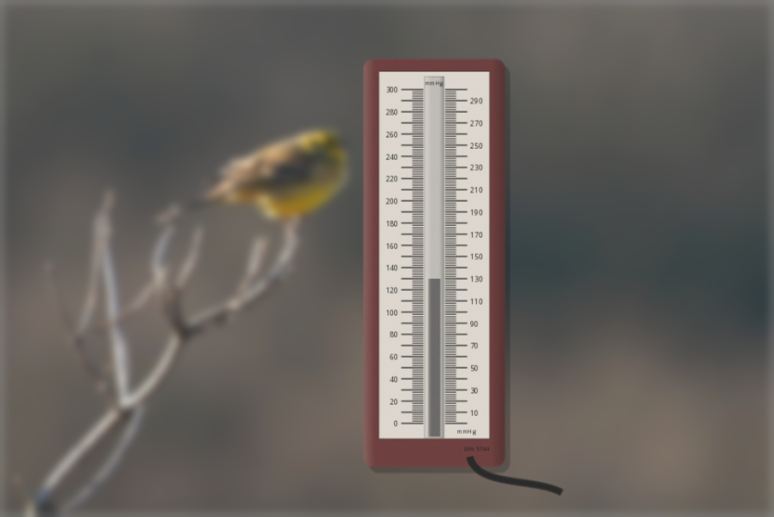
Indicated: 130
